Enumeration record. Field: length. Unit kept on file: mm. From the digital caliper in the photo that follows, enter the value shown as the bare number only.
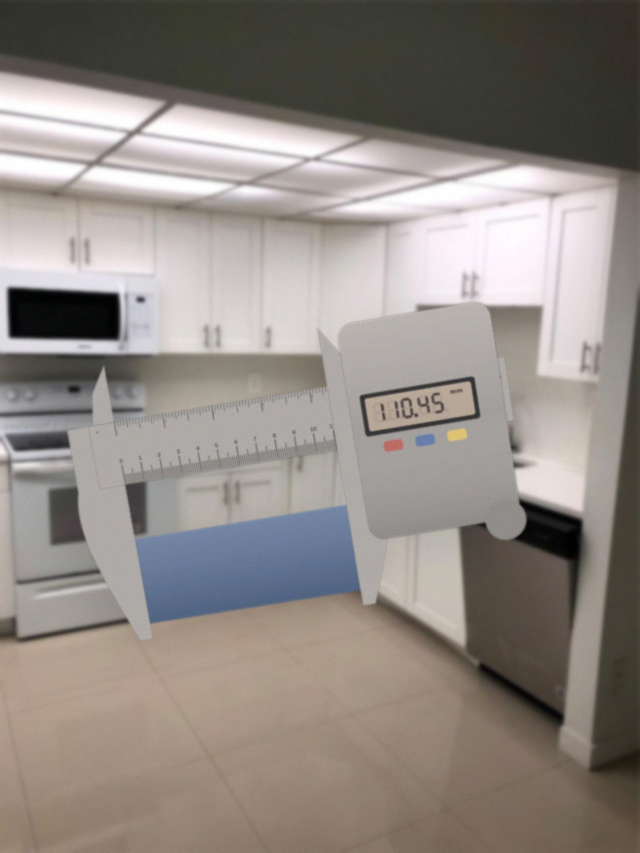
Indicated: 110.45
